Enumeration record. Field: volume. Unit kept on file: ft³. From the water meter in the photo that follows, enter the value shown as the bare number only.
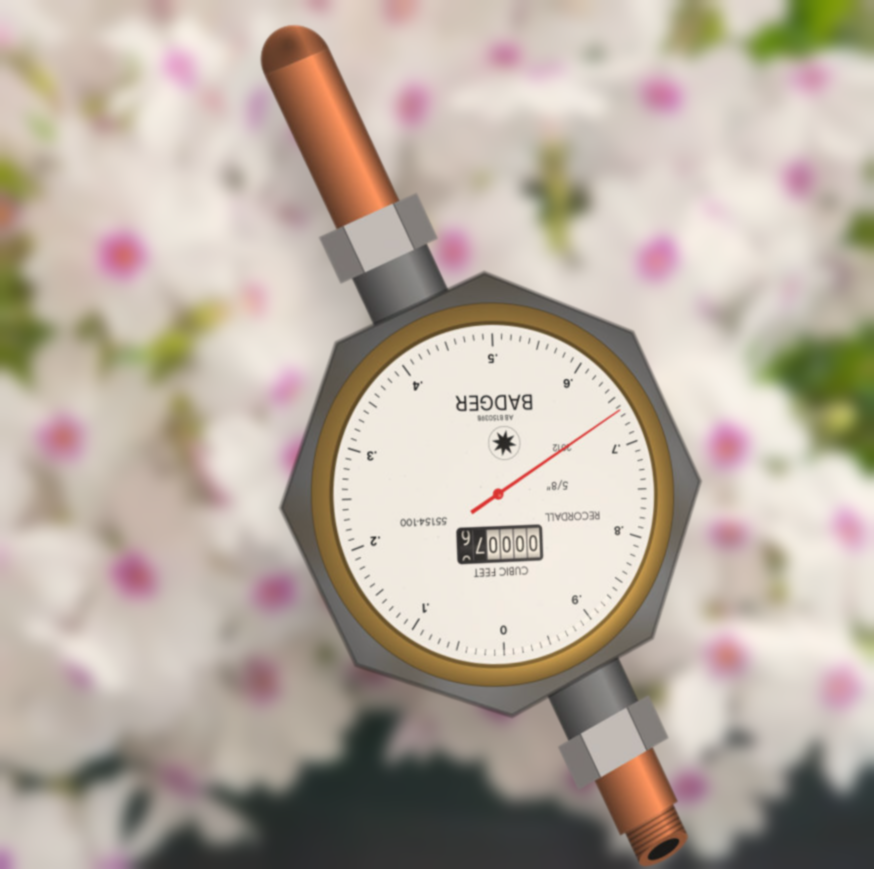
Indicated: 75.66
